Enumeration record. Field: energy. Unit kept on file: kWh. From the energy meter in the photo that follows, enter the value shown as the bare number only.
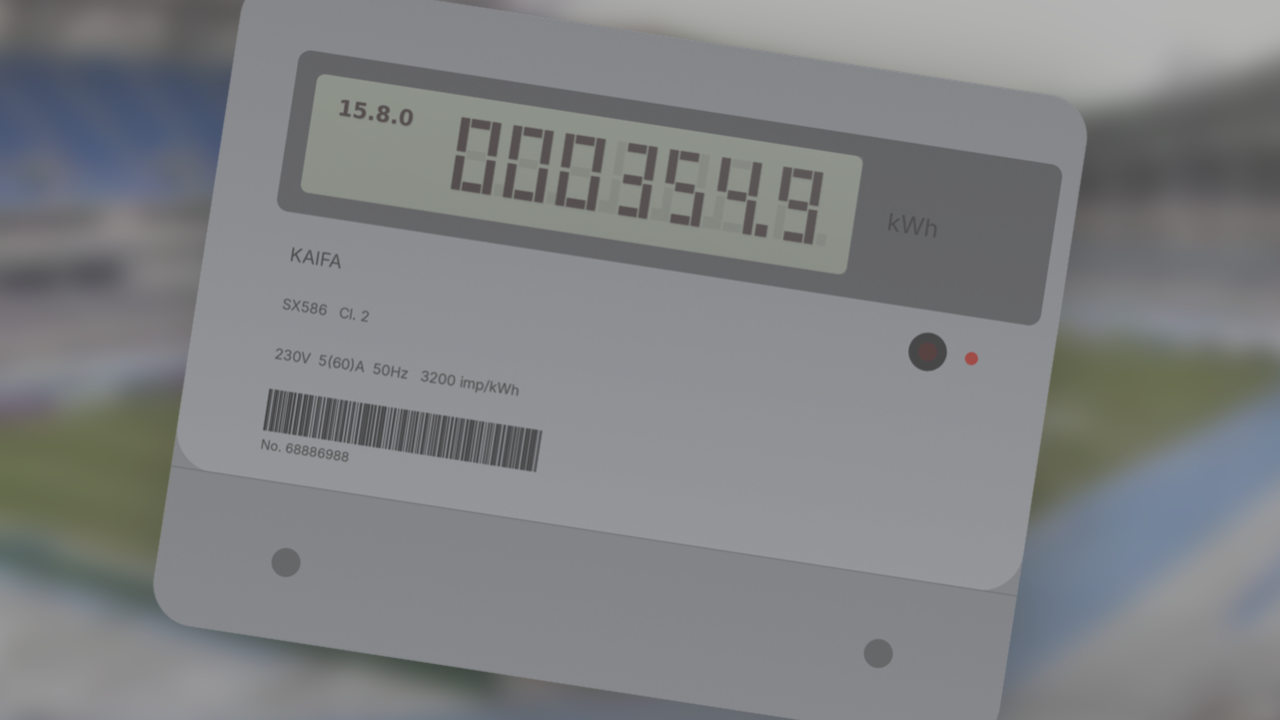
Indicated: 354.9
